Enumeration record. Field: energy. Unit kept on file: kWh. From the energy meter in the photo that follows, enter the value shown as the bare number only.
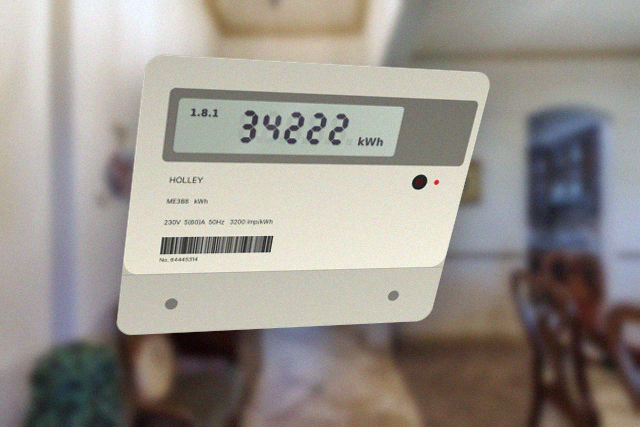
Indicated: 34222
